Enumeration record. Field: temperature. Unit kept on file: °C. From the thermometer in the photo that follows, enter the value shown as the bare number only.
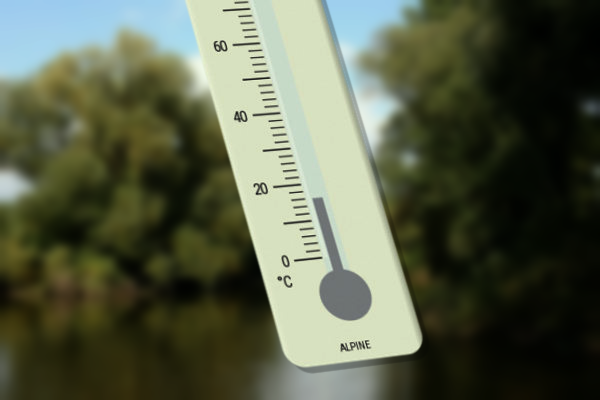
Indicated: 16
